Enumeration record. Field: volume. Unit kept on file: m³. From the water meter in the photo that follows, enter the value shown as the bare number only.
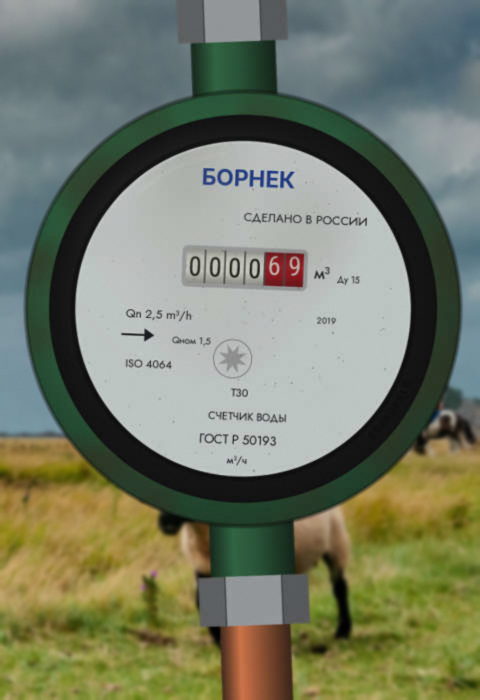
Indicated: 0.69
